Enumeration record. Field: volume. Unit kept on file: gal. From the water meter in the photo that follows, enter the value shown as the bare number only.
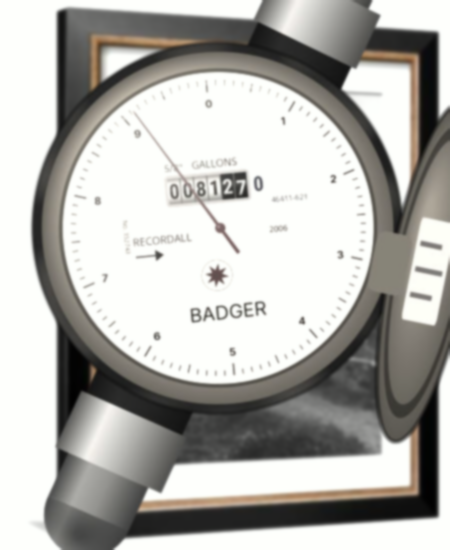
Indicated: 81269.1
